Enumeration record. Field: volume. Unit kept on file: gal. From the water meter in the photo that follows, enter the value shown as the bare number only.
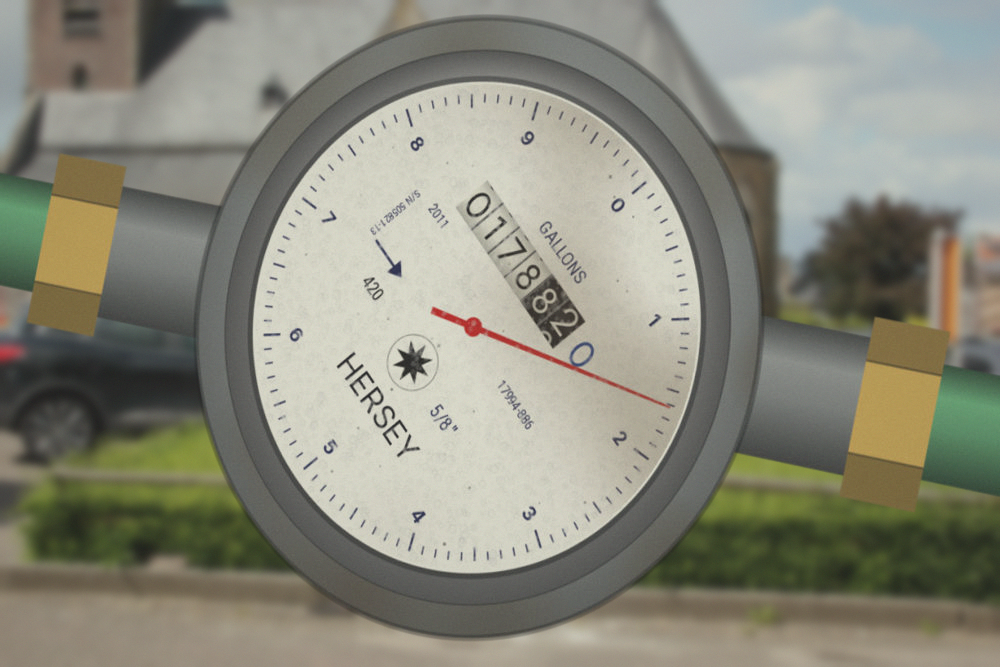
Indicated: 178821.6
